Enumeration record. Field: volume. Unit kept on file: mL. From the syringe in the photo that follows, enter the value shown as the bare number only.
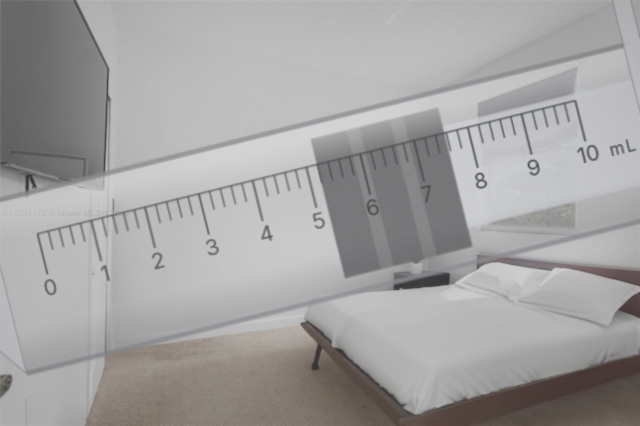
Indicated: 5.2
